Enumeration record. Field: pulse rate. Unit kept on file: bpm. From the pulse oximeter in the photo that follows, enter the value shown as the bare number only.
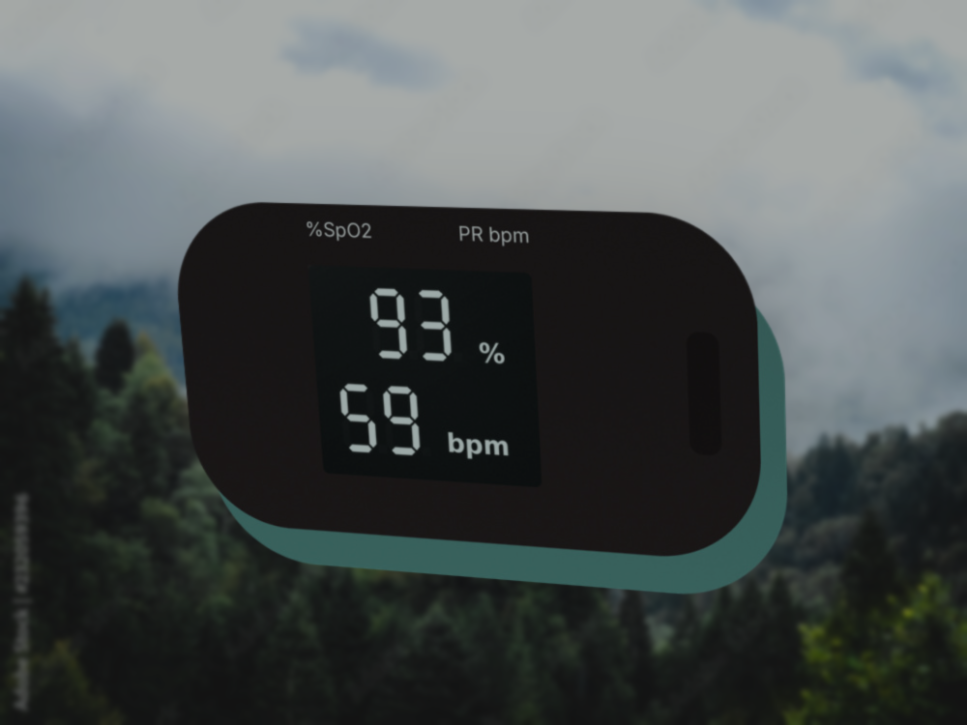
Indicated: 59
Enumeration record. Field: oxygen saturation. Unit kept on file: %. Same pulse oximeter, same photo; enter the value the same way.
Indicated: 93
